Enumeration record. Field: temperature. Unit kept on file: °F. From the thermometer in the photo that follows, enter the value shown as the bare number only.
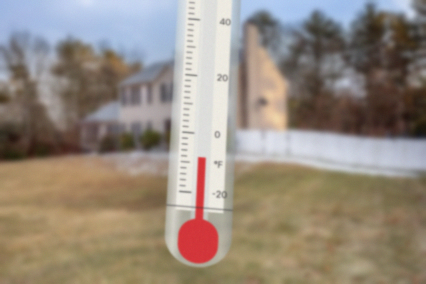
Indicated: -8
